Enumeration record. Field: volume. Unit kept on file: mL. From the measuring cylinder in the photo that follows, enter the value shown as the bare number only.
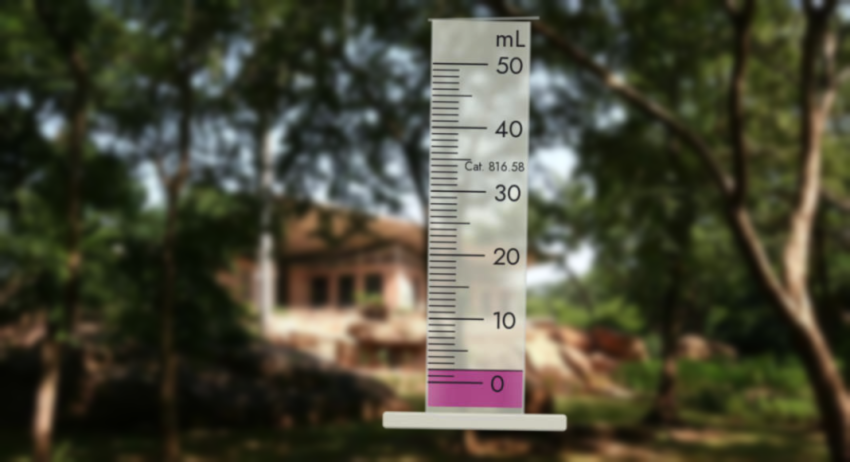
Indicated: 2
